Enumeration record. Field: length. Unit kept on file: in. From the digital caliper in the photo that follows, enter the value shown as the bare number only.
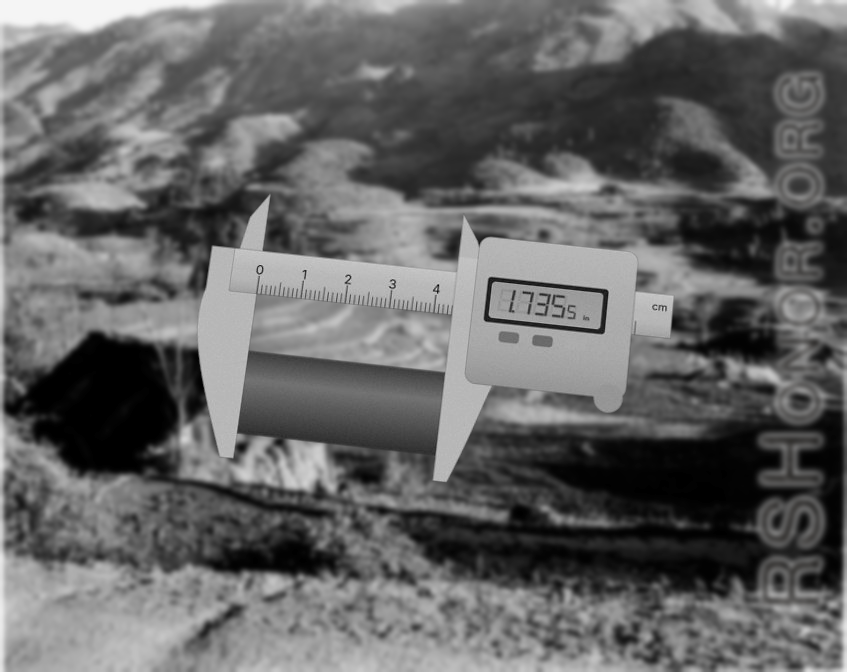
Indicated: 1.7355
